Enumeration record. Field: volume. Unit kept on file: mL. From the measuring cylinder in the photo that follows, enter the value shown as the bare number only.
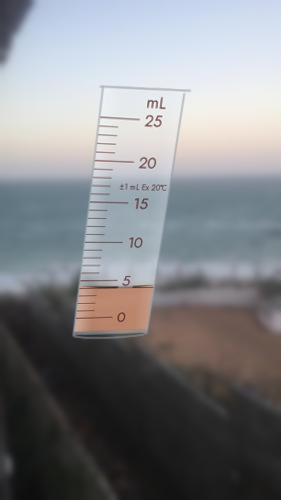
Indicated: 4
